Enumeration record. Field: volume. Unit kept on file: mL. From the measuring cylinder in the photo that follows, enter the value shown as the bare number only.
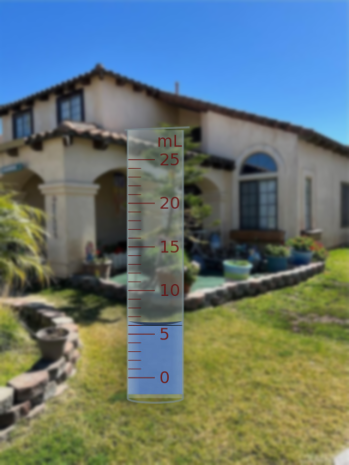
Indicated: 6
